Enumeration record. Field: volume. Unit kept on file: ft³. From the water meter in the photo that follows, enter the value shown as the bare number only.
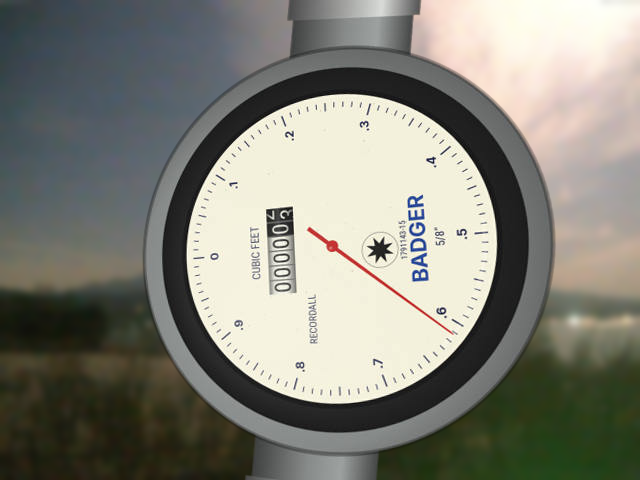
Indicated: 2.61
